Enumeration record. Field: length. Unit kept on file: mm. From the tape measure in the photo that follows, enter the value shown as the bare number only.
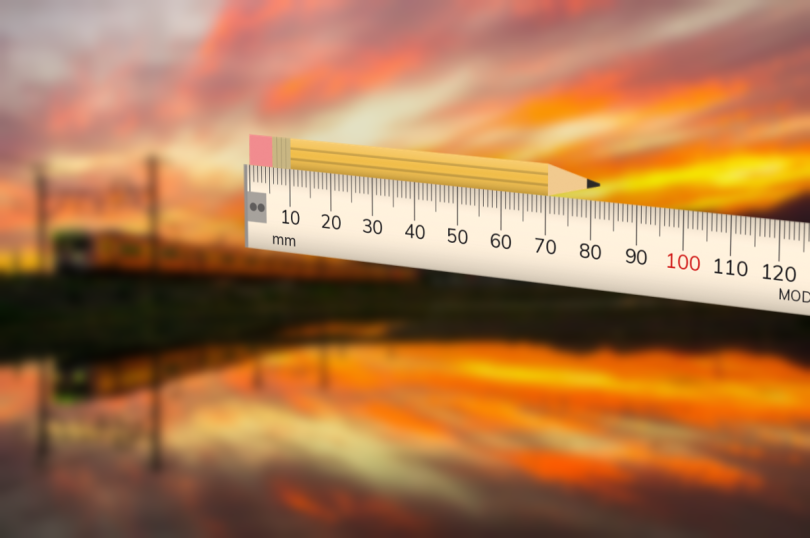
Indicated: 82
